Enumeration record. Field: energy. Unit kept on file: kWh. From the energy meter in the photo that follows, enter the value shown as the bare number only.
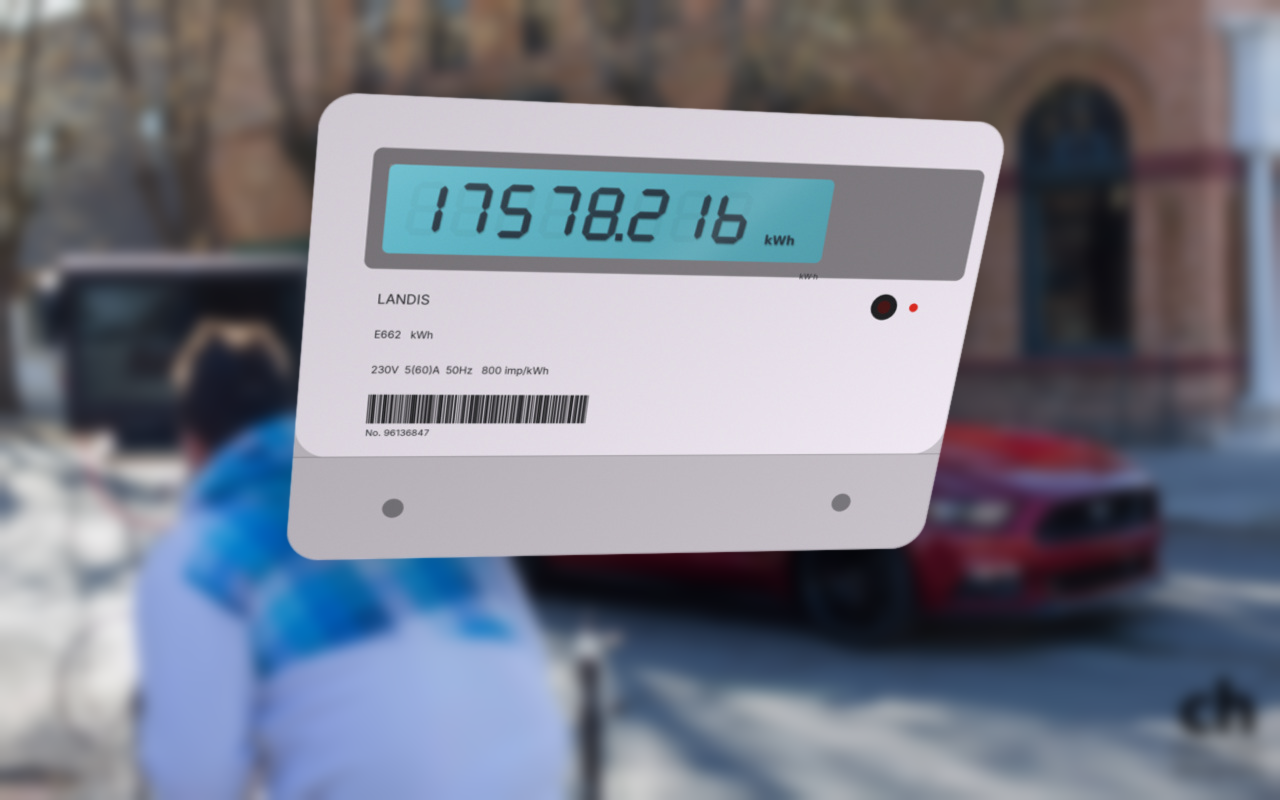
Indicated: 17578.216
